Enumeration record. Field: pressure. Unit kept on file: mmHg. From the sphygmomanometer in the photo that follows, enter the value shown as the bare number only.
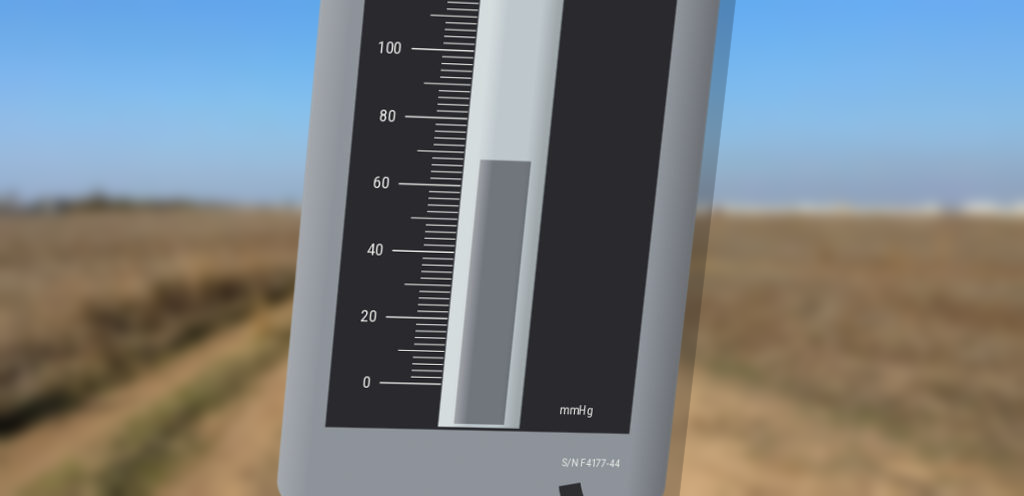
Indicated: 68
